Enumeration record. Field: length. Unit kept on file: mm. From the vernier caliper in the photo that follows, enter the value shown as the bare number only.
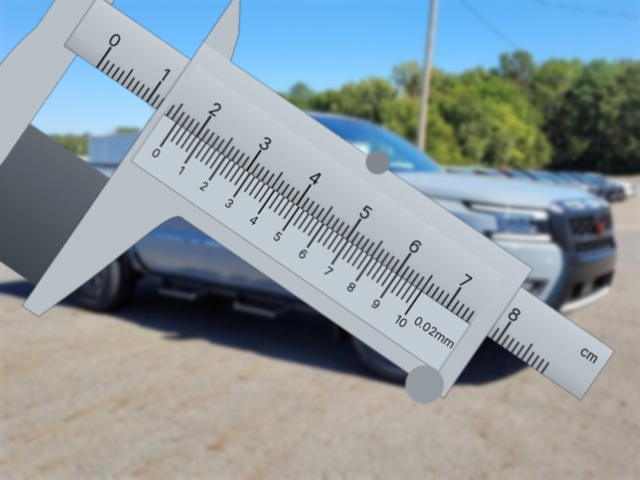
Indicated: 16.0
